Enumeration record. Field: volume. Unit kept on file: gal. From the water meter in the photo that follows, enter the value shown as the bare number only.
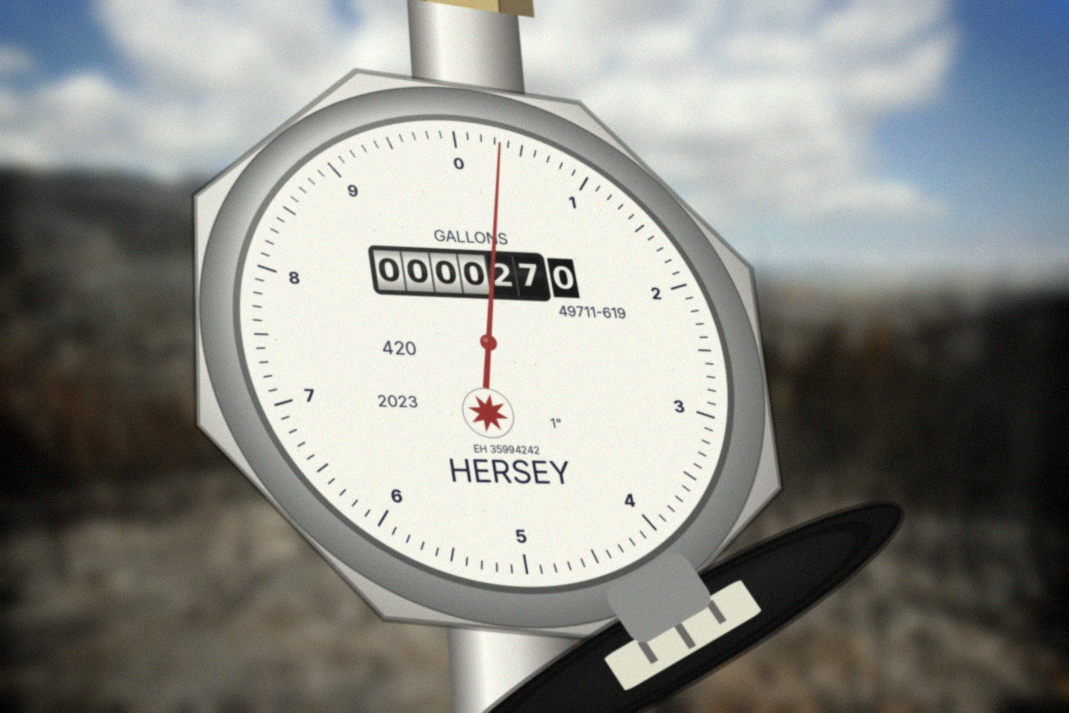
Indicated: 270.3
